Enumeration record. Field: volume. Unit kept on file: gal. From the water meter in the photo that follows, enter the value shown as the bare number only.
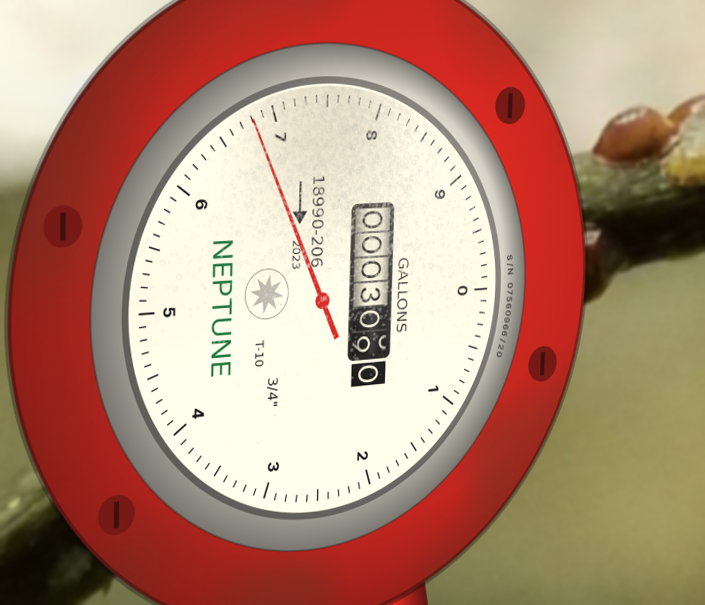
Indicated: 3086.8
